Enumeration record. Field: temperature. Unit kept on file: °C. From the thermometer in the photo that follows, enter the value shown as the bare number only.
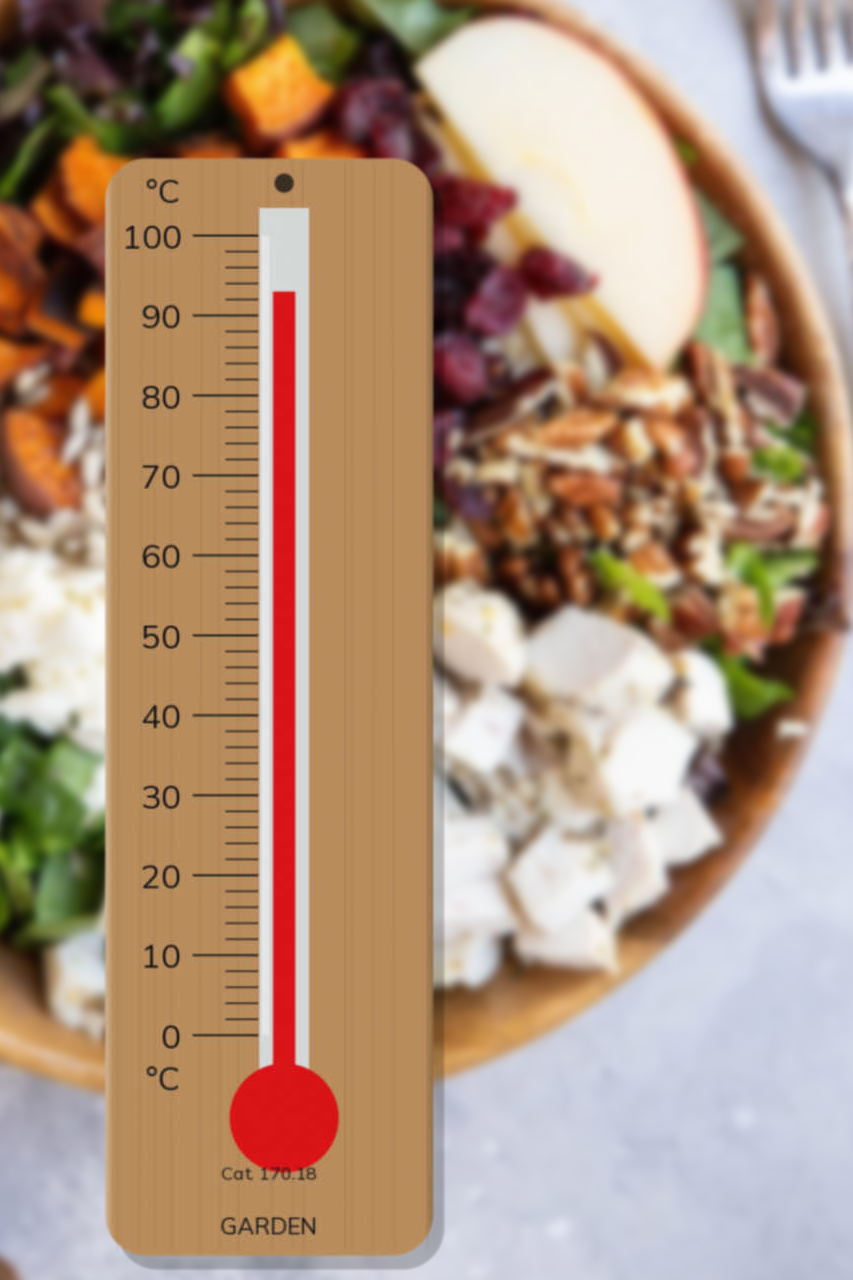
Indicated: 93
